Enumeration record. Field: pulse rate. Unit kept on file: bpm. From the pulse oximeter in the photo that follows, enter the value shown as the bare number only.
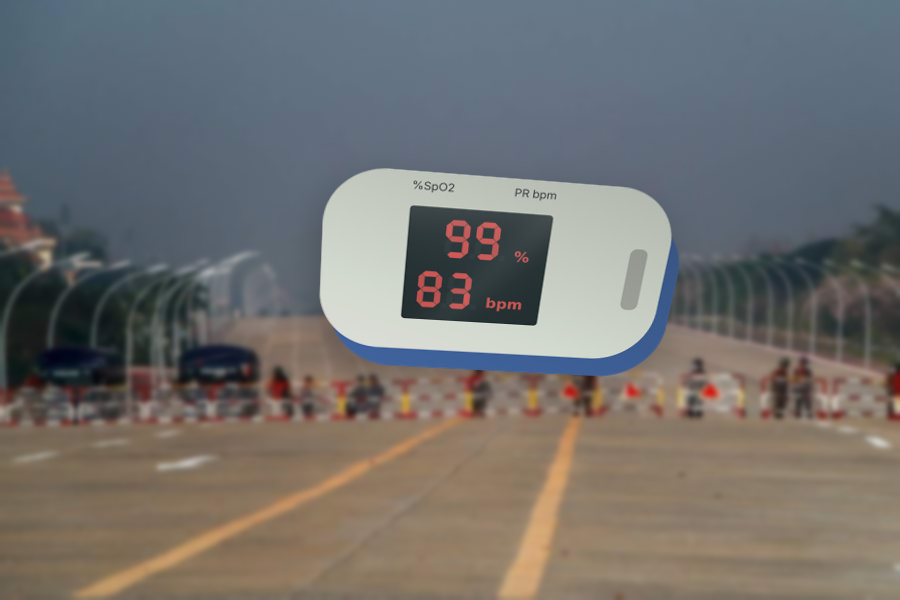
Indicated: 83
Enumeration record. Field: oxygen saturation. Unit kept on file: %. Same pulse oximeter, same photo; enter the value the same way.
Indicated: 99
